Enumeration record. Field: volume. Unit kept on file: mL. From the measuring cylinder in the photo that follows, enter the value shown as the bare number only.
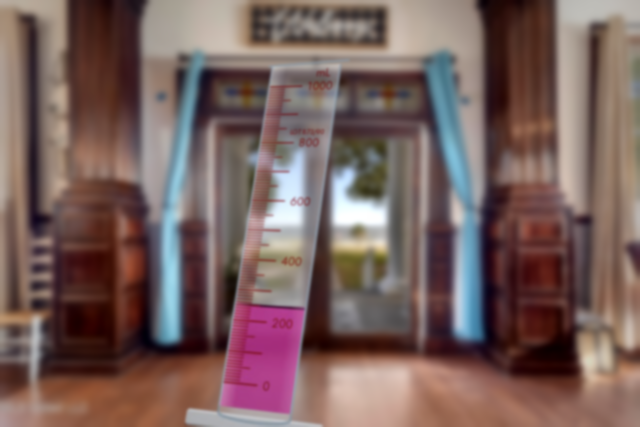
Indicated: 250
